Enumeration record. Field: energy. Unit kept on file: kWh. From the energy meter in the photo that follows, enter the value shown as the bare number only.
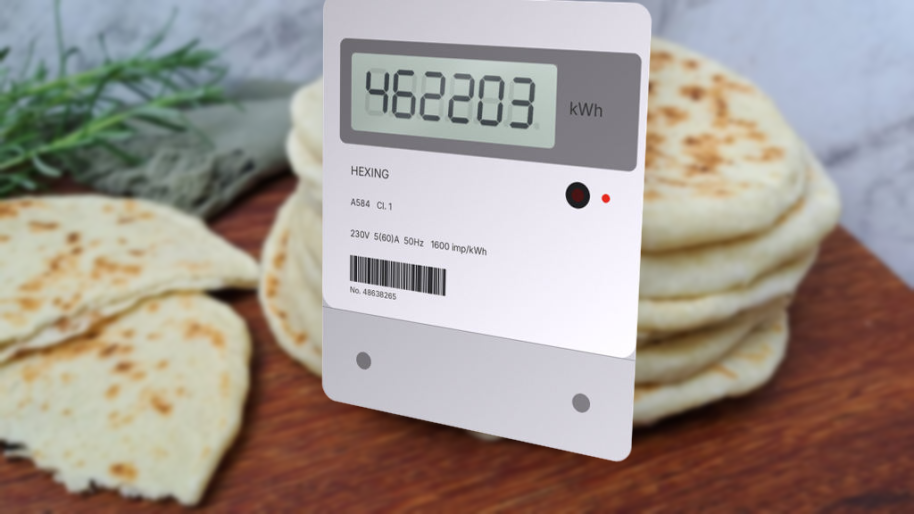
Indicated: 462203
